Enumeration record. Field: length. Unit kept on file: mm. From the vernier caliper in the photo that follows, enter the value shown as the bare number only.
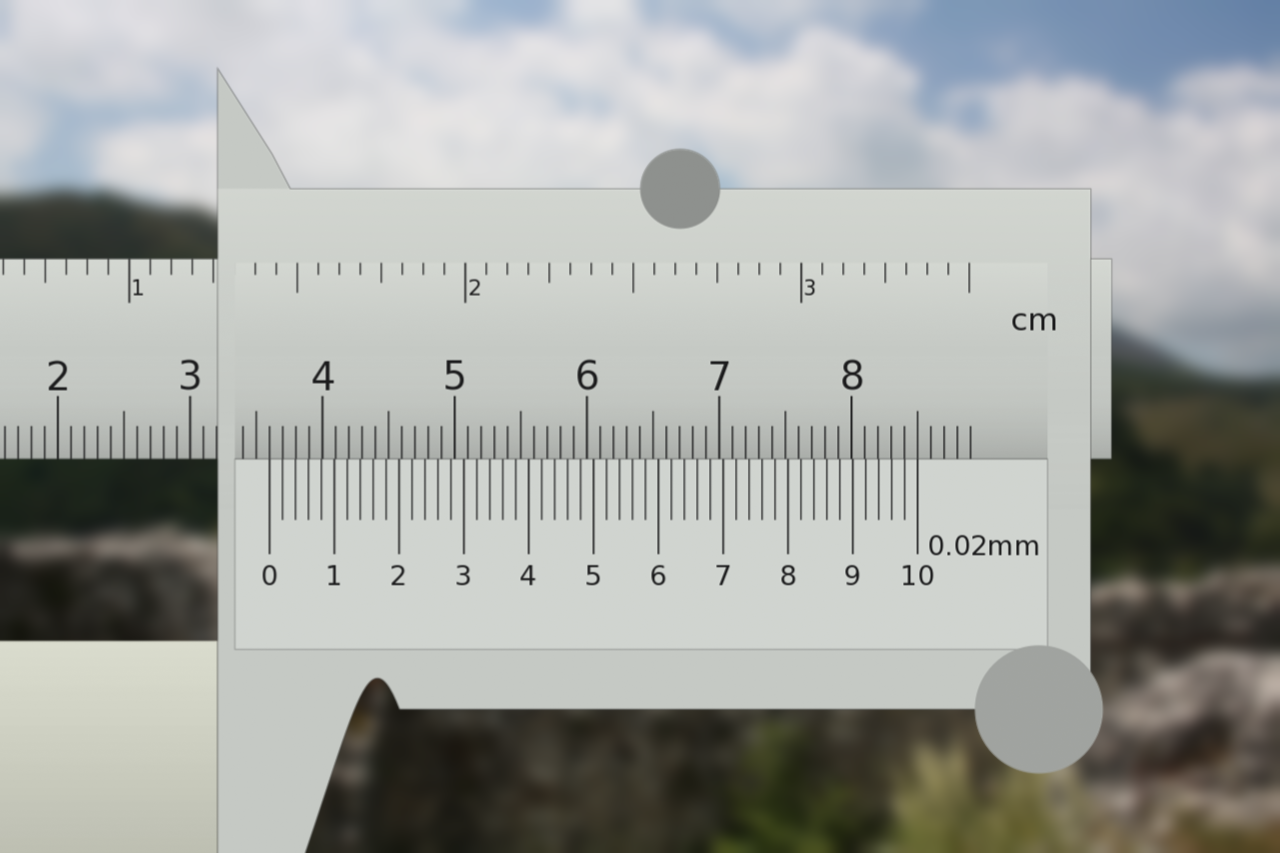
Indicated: 36.0
